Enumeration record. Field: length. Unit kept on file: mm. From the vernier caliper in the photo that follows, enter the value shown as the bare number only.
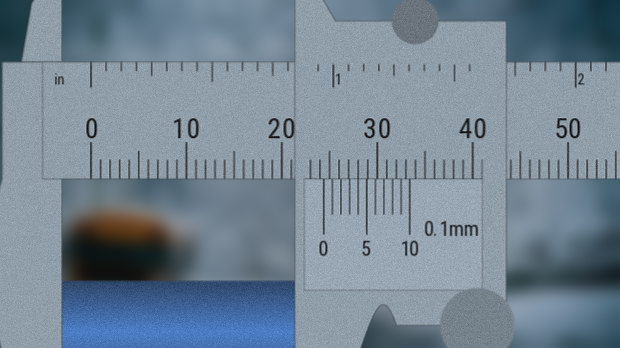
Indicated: 24.4
